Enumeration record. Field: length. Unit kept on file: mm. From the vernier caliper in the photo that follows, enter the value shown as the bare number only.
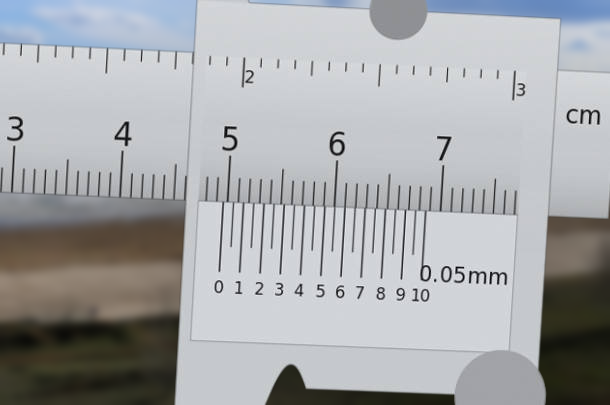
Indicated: 49.6
